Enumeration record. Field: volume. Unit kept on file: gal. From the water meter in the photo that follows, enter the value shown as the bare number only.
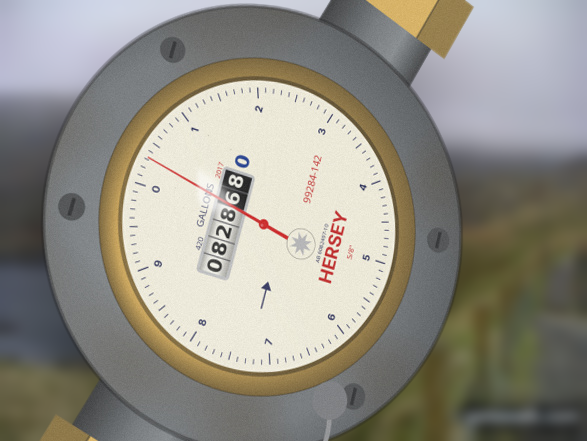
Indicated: 828680.3
